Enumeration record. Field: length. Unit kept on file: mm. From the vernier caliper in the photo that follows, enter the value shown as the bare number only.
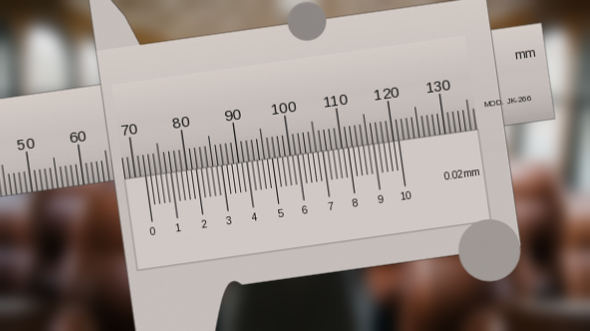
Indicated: 72.0
